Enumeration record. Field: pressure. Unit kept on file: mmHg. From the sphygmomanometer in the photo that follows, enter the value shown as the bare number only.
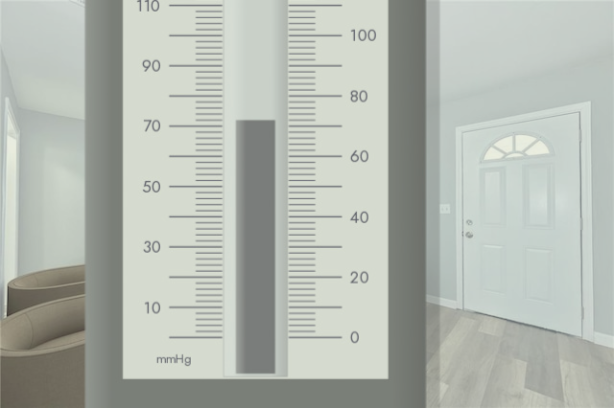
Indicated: 72
